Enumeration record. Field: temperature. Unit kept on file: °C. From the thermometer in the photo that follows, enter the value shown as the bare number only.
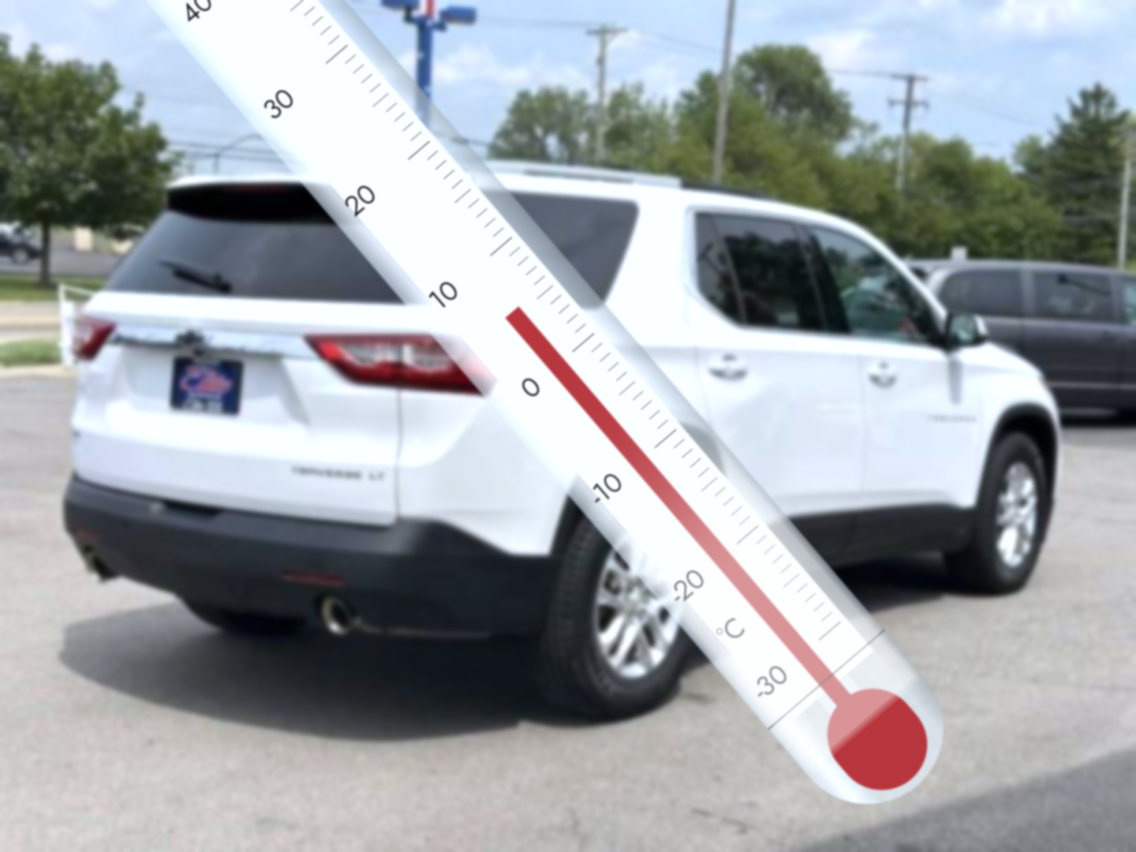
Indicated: 5.5
